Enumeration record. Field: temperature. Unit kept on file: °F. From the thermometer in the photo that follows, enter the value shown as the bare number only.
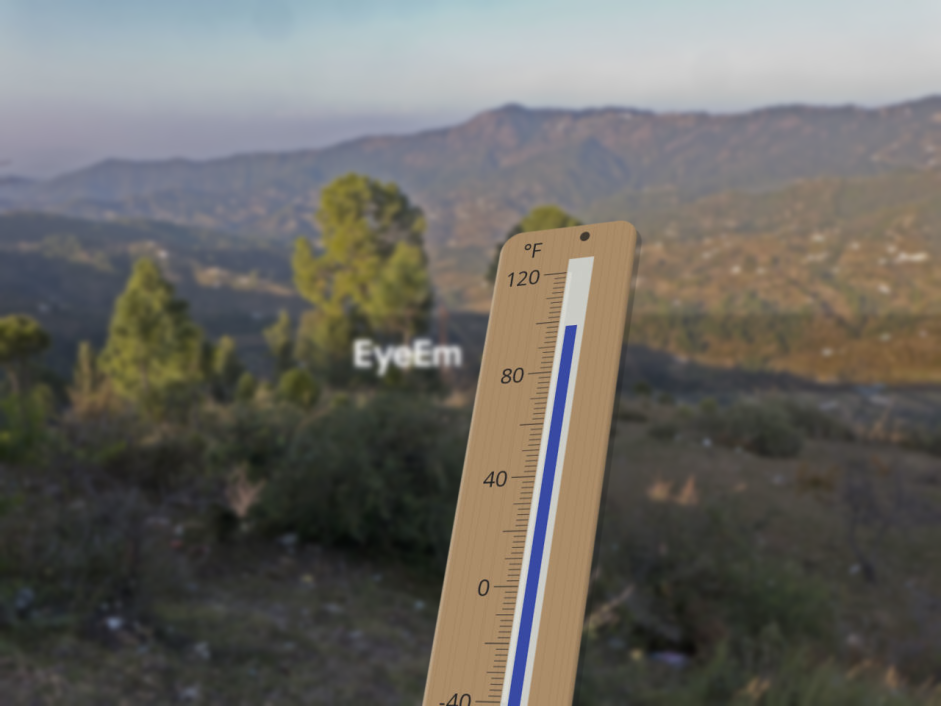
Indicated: 98
